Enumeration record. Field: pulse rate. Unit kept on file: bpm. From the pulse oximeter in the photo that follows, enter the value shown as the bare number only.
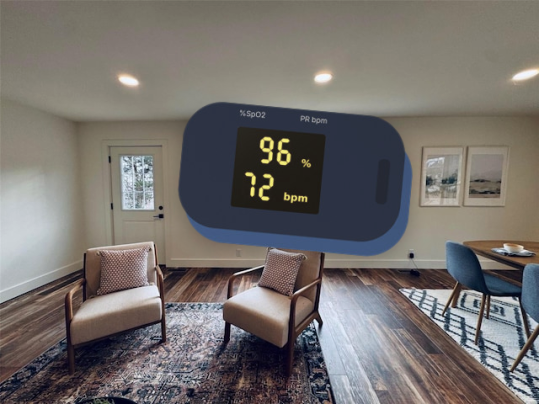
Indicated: 72
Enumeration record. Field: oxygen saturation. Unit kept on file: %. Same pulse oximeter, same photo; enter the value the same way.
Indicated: 96
